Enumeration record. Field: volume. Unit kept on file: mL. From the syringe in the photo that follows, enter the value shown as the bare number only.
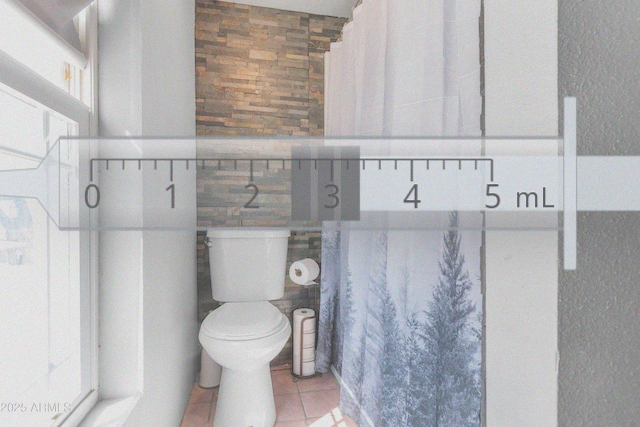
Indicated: 2.5
